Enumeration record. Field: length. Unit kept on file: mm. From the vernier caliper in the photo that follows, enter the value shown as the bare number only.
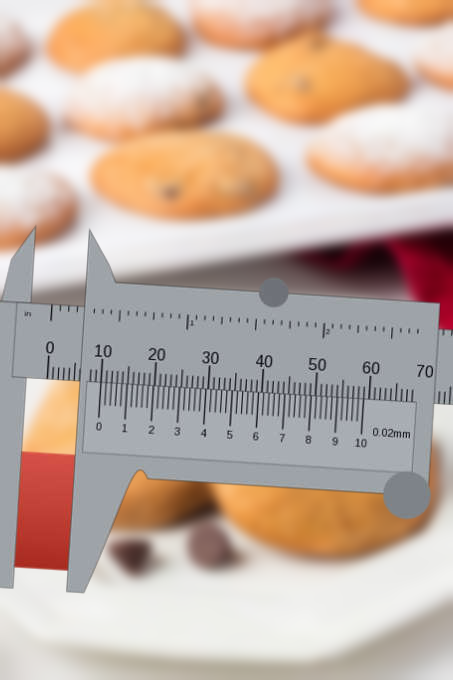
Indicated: 10.0
